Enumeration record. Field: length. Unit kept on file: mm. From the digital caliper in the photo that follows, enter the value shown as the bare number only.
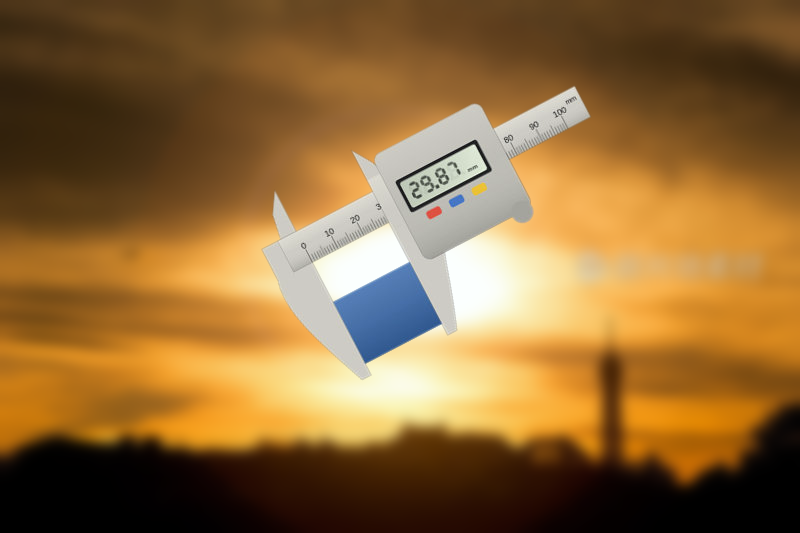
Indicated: 29.87
